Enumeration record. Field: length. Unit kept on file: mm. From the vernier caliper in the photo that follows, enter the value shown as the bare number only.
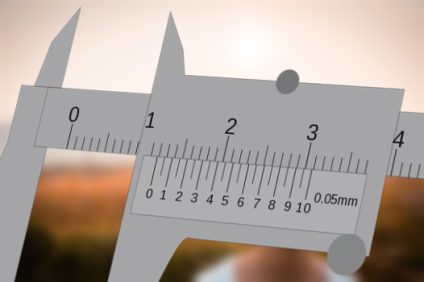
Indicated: 11.8
